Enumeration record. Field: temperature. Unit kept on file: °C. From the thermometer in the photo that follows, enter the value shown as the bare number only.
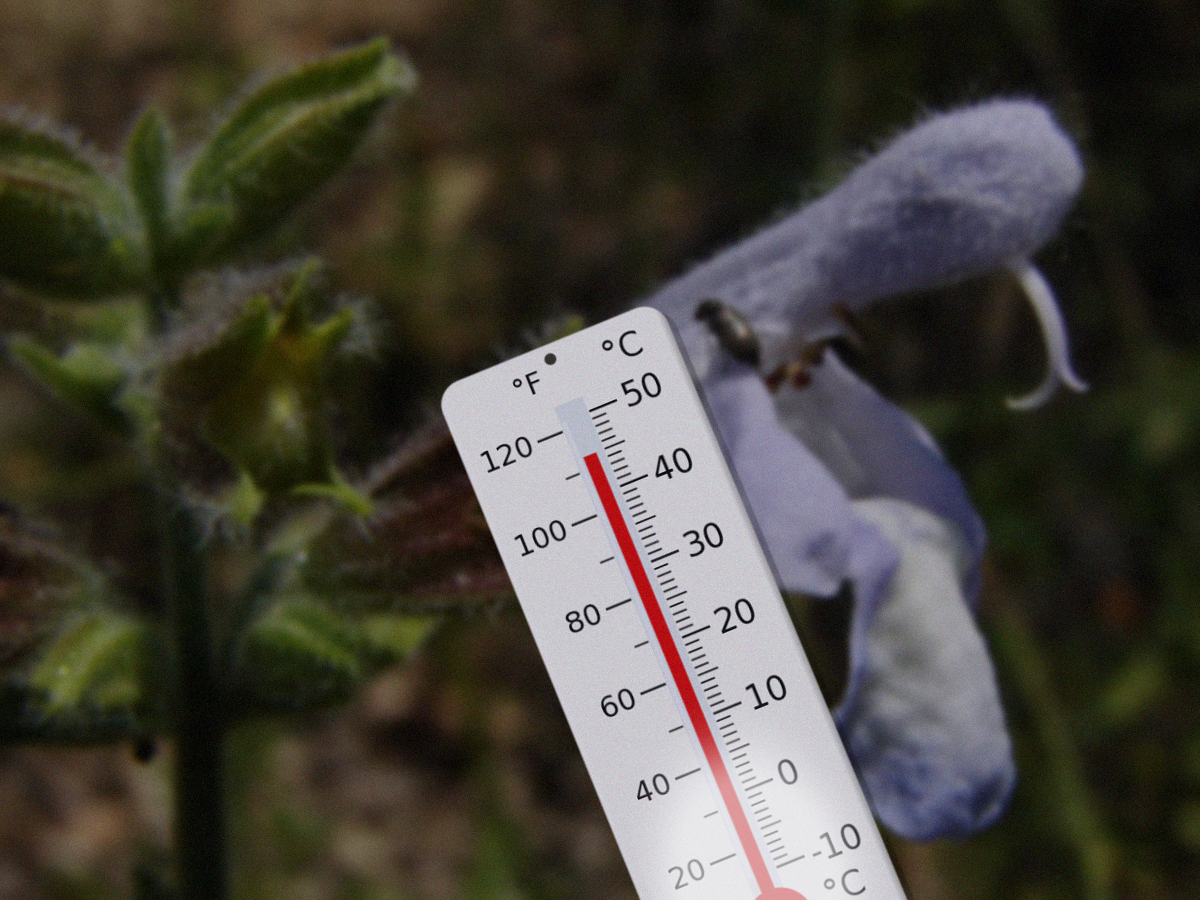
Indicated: 45
